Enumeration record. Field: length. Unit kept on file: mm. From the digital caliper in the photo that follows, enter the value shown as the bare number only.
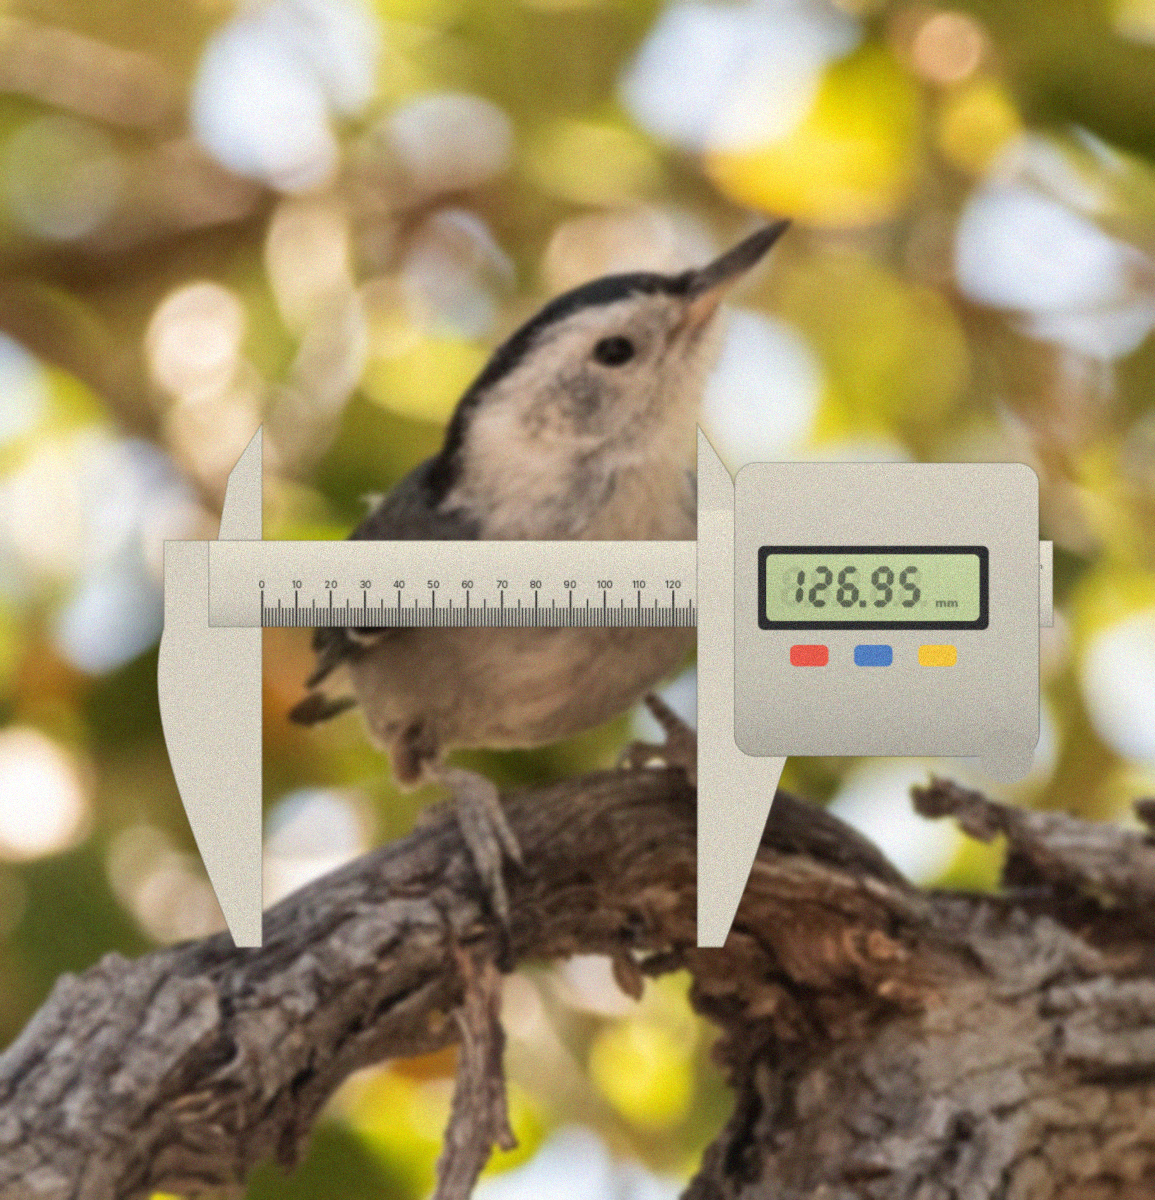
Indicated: 126.95
